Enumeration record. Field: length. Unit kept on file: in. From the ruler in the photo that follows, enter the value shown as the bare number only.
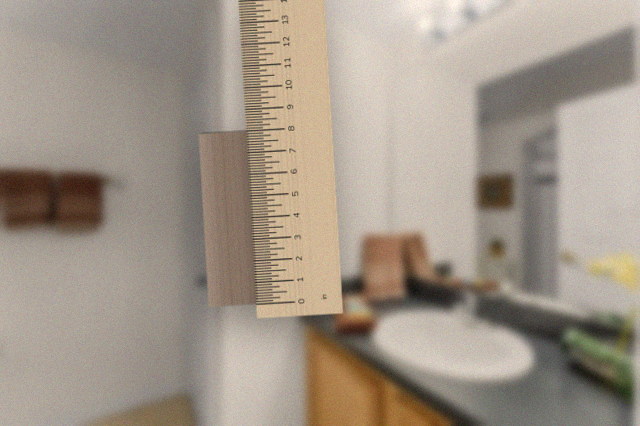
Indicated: 8
